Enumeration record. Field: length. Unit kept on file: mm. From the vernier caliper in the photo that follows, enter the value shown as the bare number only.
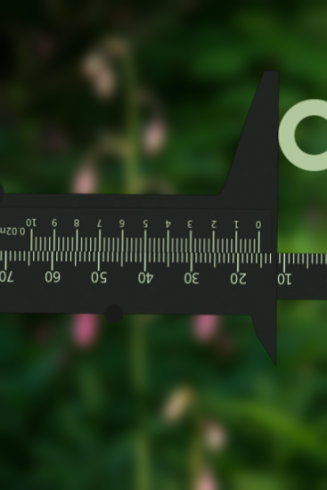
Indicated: 15.5
